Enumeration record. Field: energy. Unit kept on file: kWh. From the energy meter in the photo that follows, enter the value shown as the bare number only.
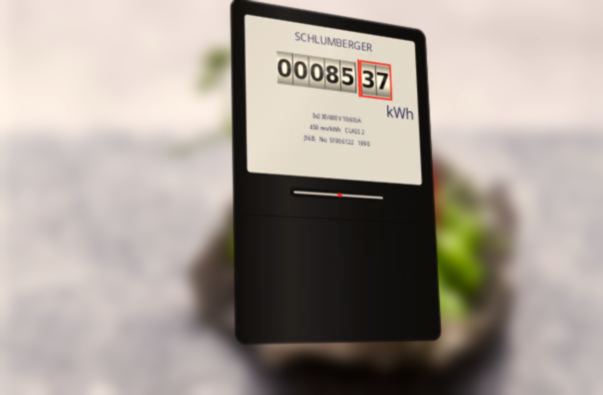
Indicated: 85.37
